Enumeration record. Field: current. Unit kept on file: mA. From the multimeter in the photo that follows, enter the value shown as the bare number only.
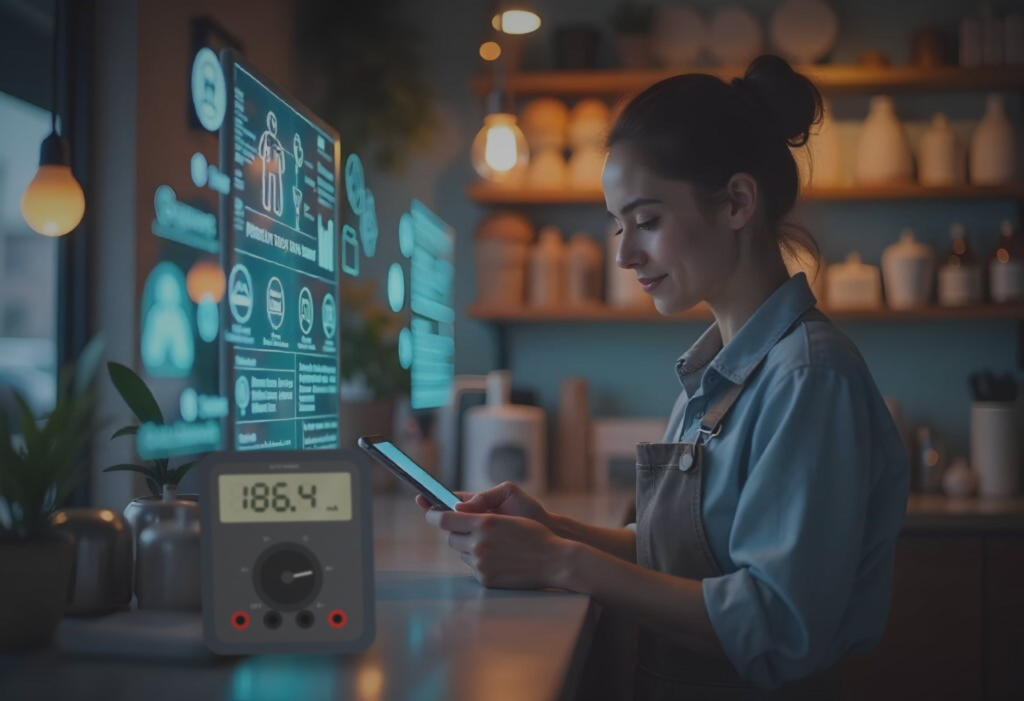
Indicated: 186.4
